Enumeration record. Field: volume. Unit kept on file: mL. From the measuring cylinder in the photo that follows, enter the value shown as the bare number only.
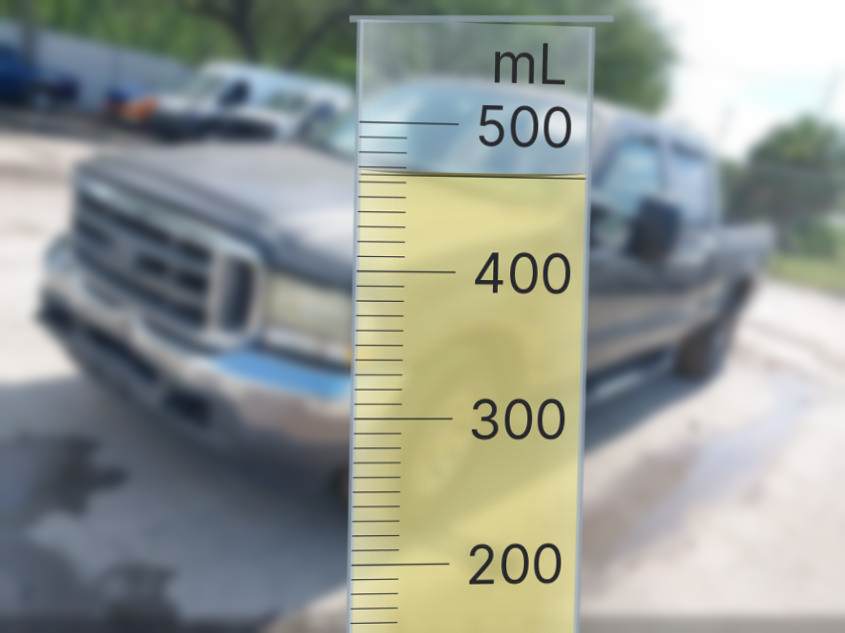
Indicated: 465
